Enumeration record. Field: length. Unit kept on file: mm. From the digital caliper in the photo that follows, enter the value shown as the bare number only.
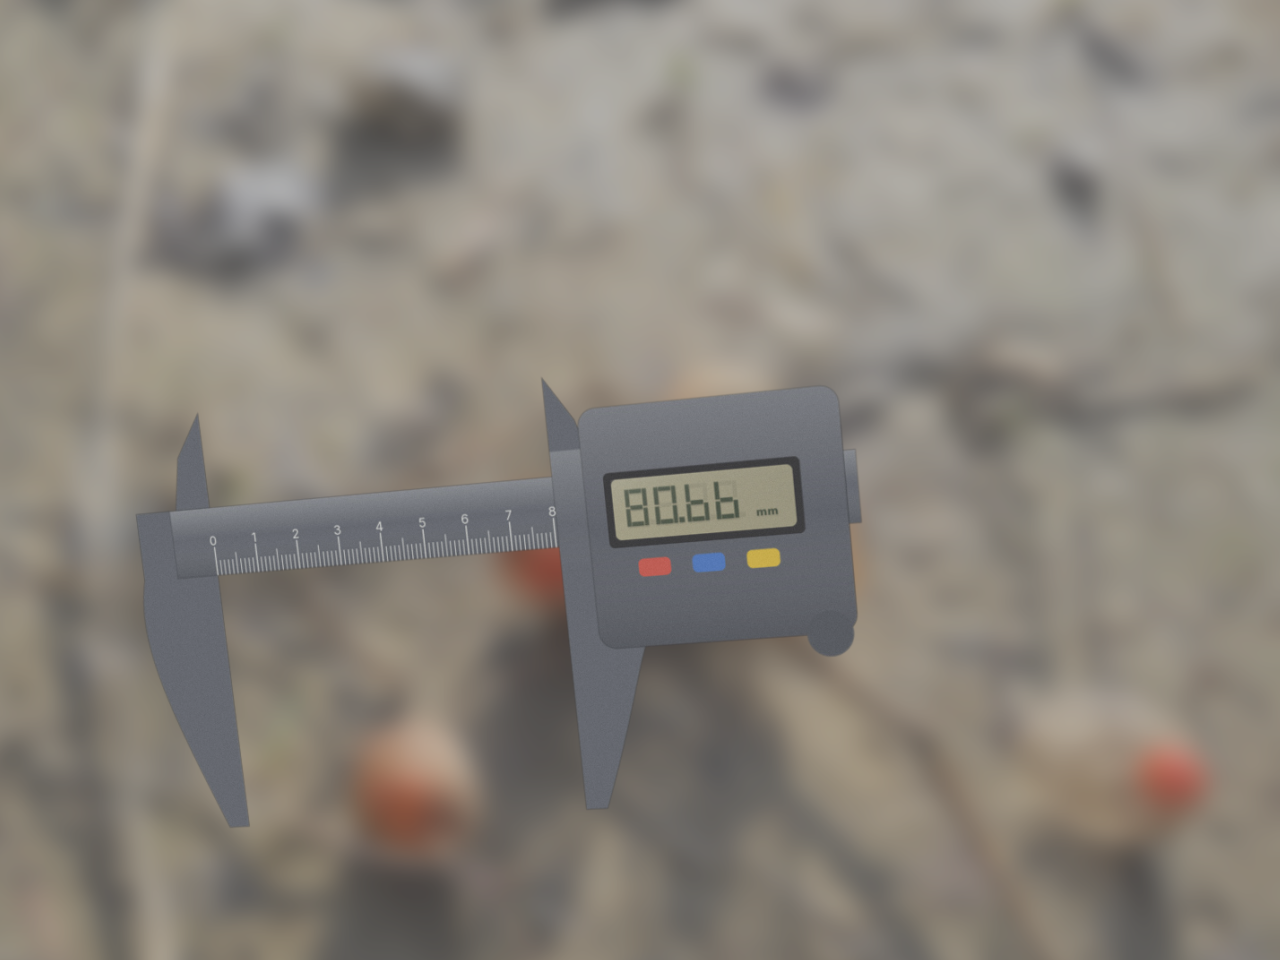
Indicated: 80.66
